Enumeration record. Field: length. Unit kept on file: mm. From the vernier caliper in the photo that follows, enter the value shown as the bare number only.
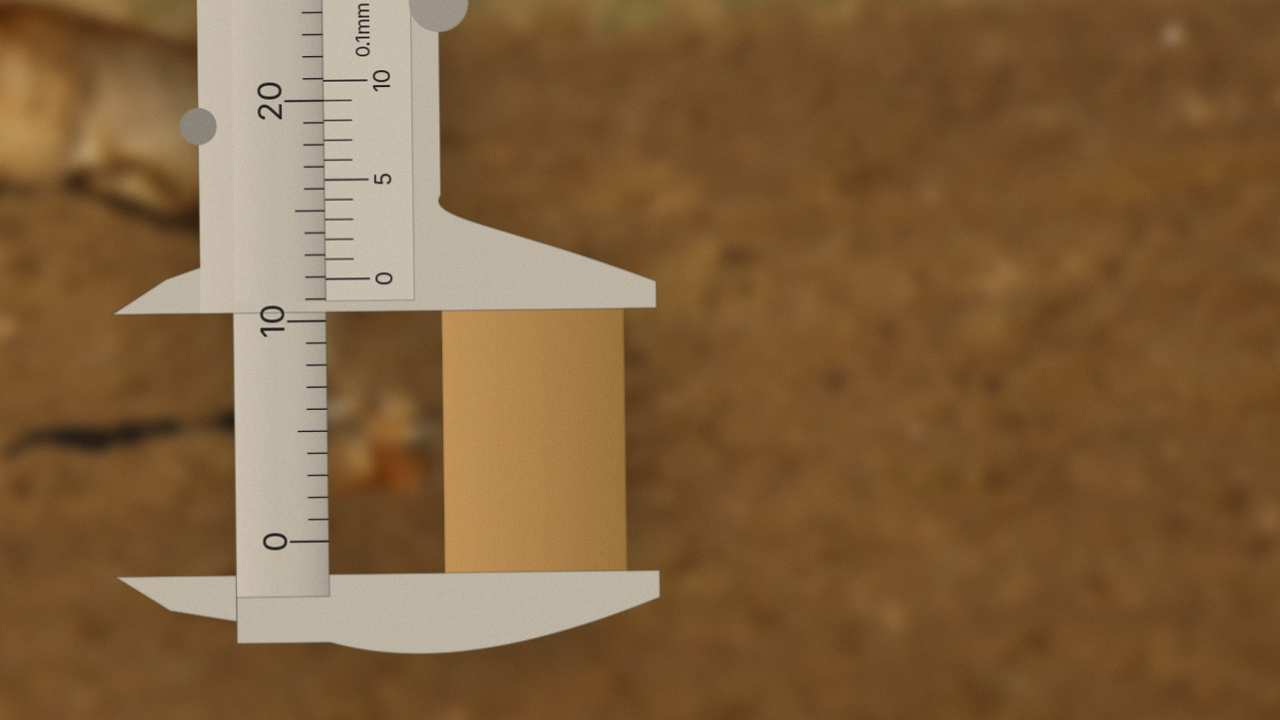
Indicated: 11.9
